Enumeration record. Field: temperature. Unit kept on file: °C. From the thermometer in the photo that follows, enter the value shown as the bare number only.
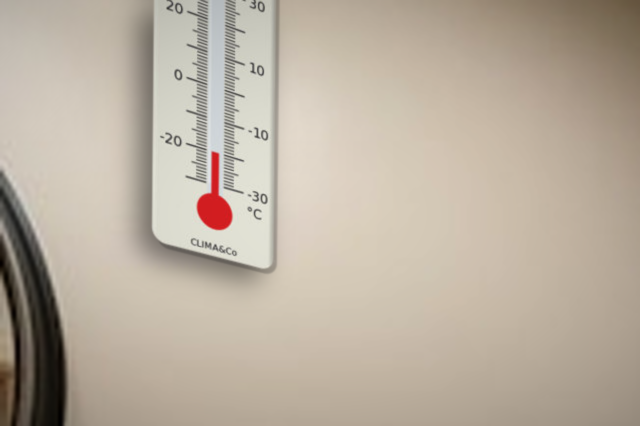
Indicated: -20
